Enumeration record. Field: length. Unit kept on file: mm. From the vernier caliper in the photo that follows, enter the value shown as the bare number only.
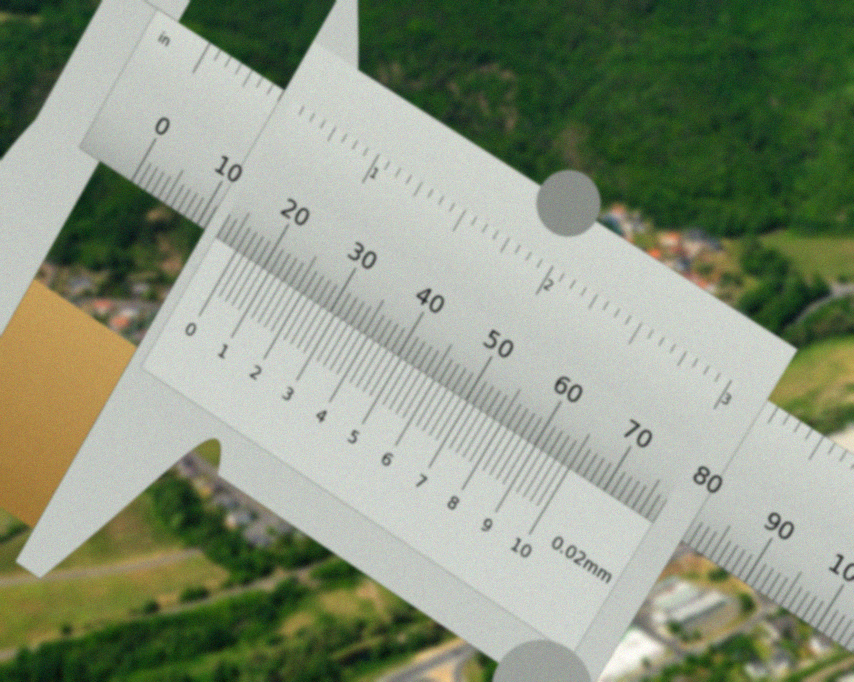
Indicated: 16.0
